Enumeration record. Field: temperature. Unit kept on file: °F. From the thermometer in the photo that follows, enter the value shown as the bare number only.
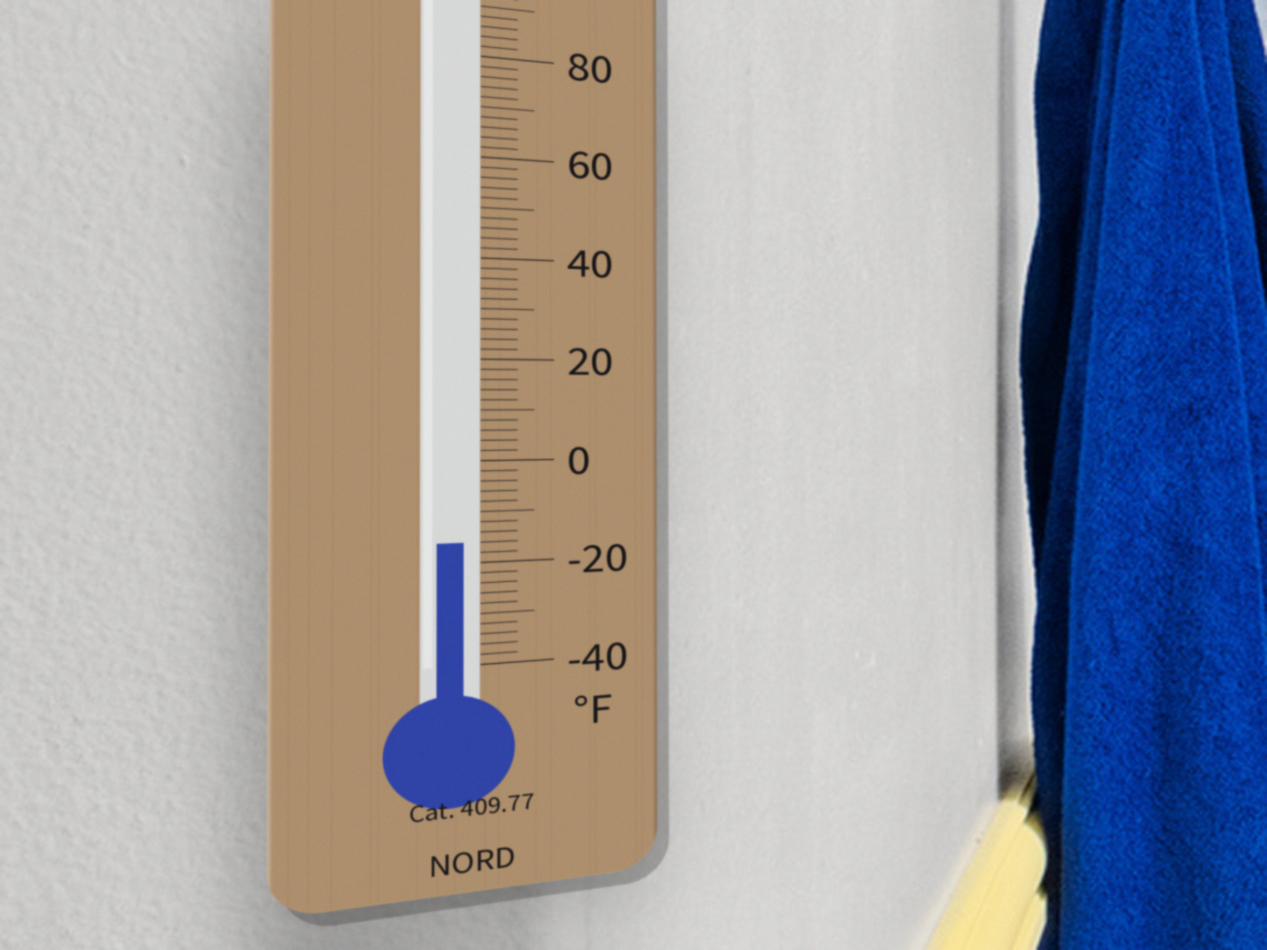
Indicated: -16
